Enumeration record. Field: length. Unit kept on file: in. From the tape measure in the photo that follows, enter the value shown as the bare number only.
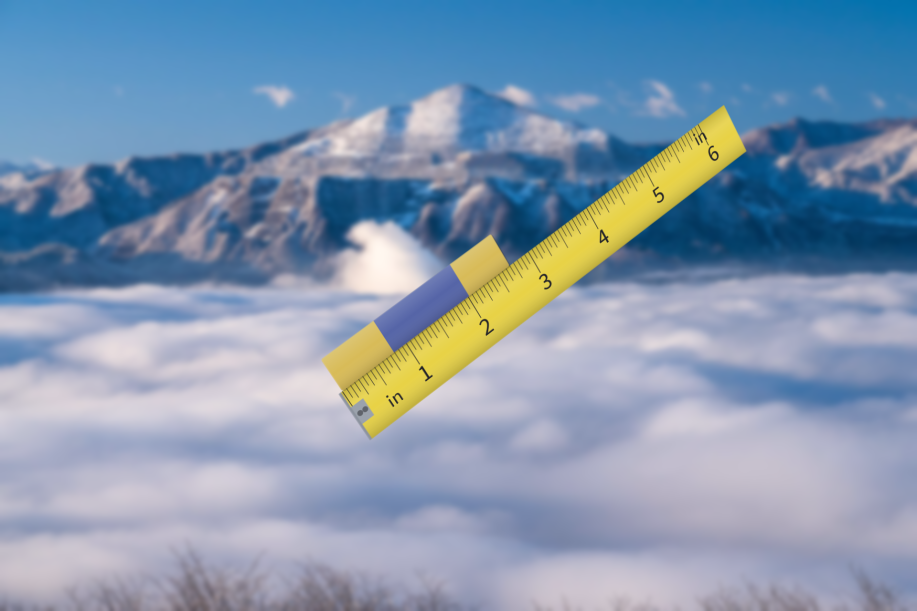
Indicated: 2.6875
